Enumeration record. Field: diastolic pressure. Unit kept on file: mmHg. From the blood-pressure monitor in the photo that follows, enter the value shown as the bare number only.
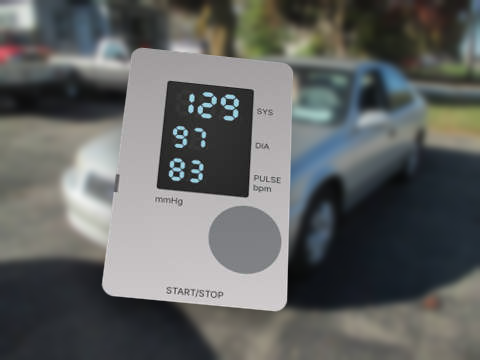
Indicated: 97
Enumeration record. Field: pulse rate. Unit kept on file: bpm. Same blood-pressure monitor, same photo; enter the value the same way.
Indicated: 83
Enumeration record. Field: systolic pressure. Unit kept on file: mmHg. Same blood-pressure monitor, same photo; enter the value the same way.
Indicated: 129
